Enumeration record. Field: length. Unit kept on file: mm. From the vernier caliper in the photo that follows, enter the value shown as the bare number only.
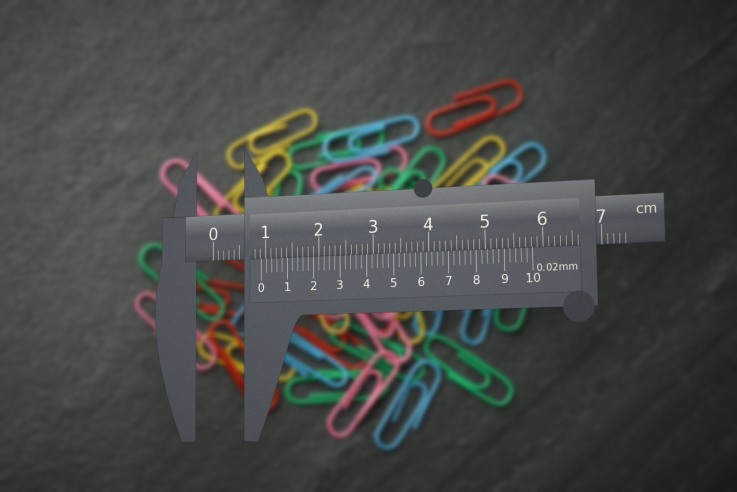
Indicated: 9.2
